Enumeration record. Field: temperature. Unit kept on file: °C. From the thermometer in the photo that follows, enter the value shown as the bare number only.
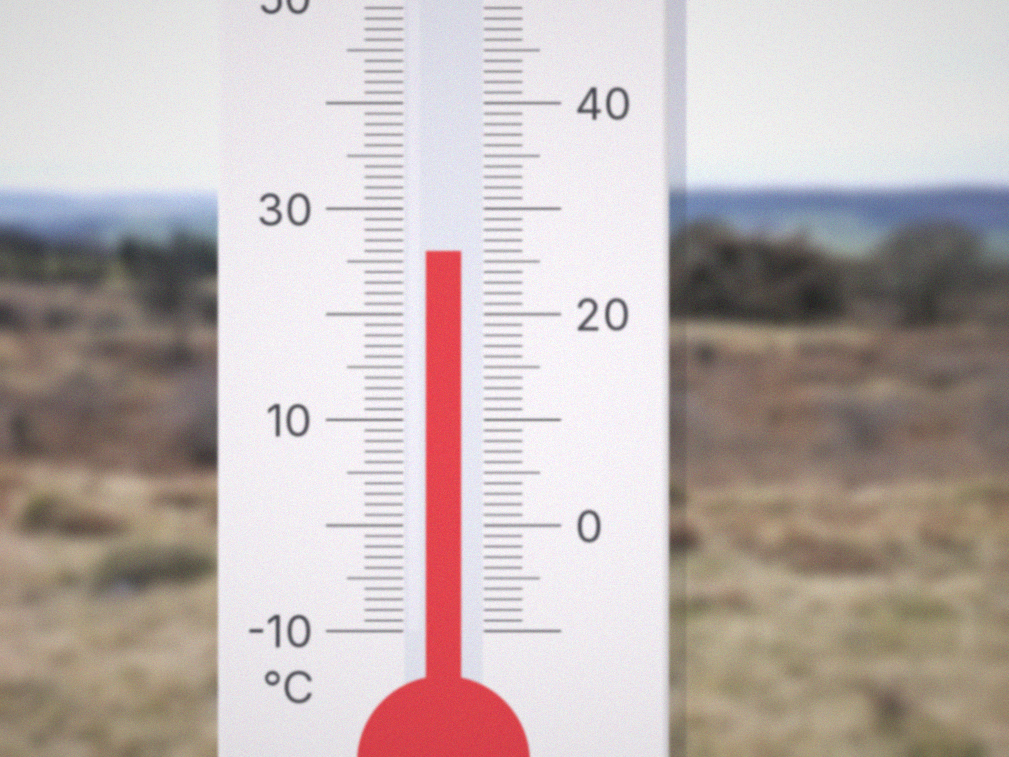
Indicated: 26
